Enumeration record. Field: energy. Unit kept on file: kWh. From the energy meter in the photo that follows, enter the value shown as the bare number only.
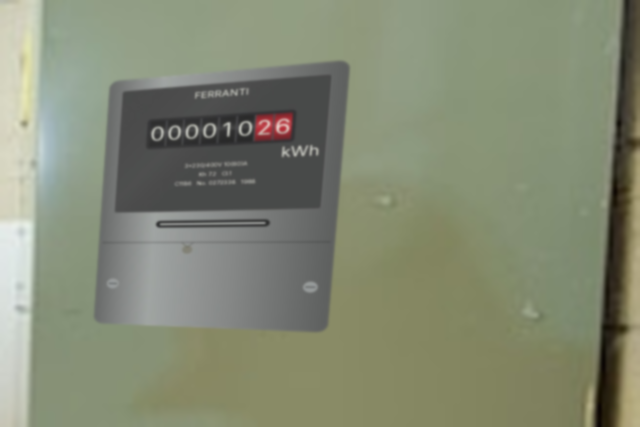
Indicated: 10.26
